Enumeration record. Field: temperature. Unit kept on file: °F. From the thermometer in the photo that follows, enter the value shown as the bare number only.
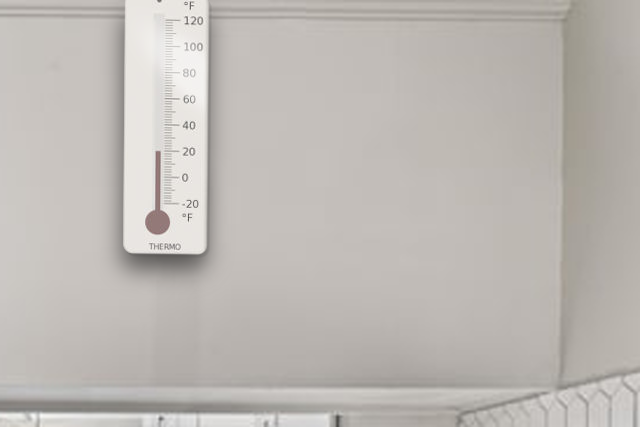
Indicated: 20
